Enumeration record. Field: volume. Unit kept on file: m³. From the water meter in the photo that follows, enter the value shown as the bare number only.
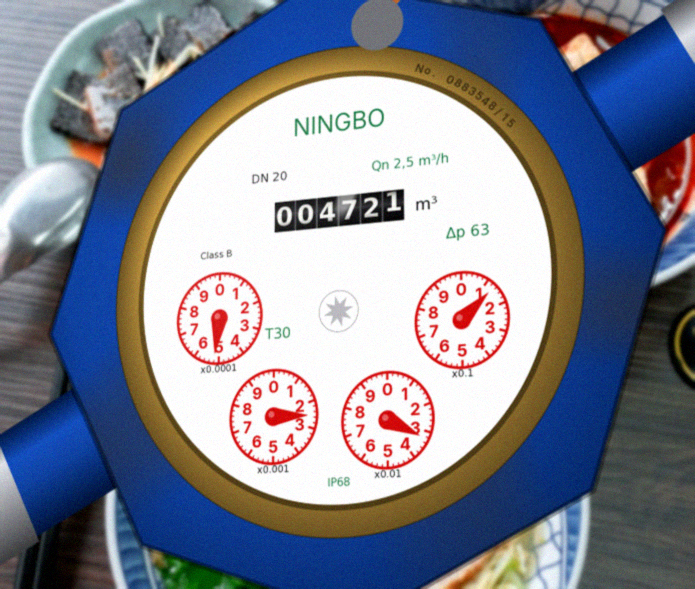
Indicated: 4721.1325
